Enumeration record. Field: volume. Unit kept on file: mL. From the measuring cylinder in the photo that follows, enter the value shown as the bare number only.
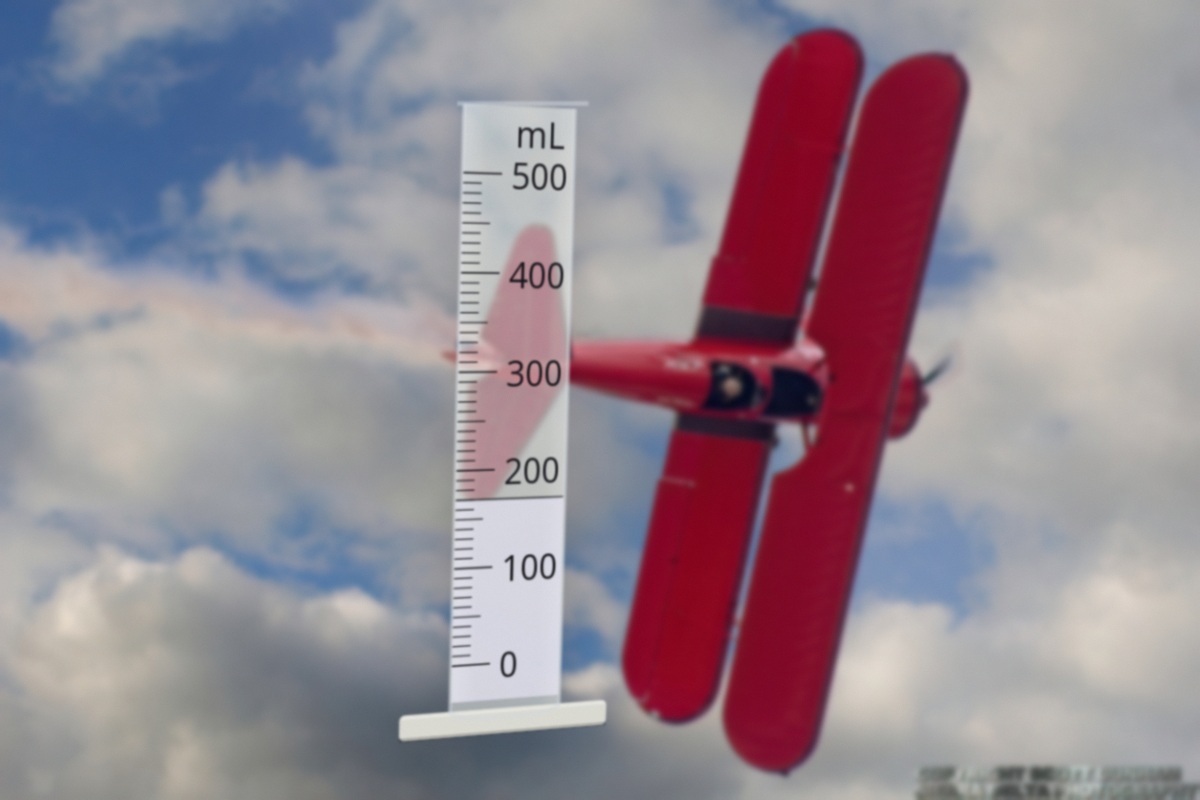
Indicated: 170
